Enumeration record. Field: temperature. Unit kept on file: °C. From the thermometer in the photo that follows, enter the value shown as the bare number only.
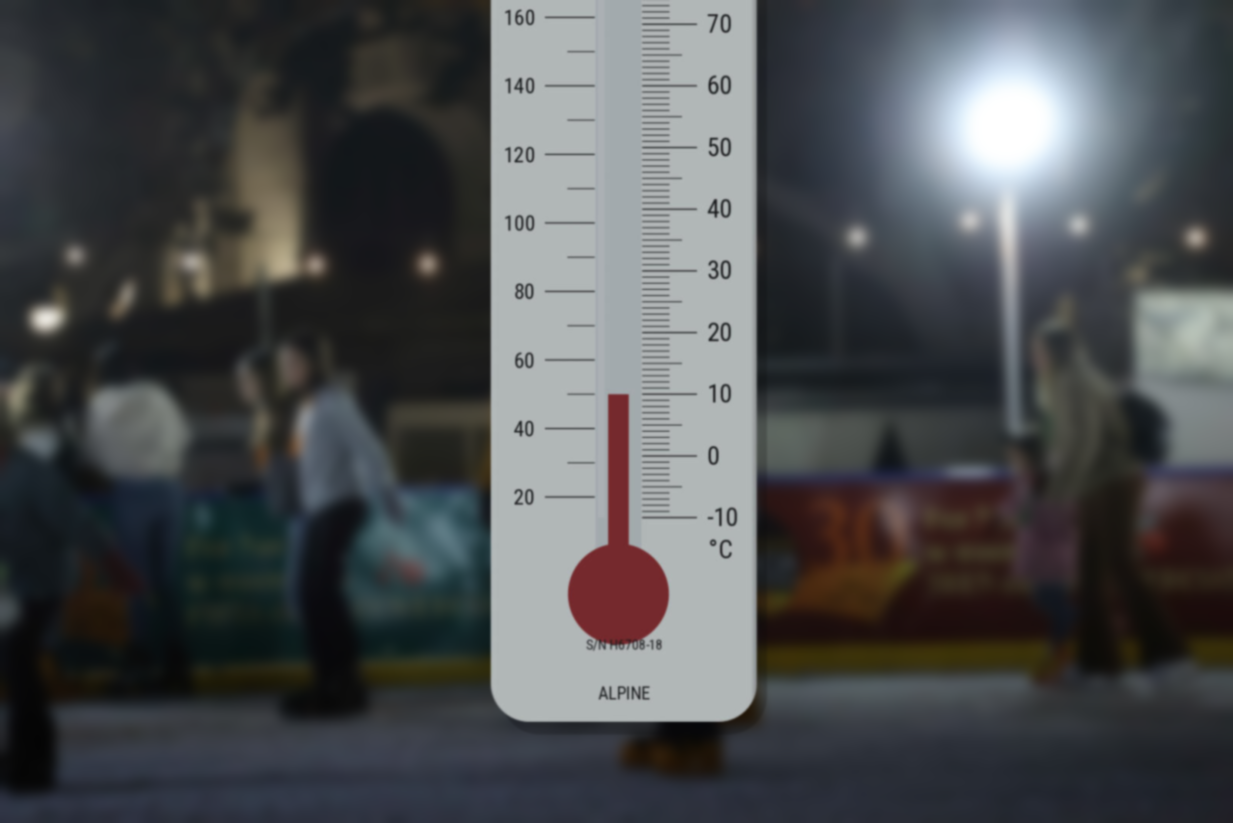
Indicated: 10
